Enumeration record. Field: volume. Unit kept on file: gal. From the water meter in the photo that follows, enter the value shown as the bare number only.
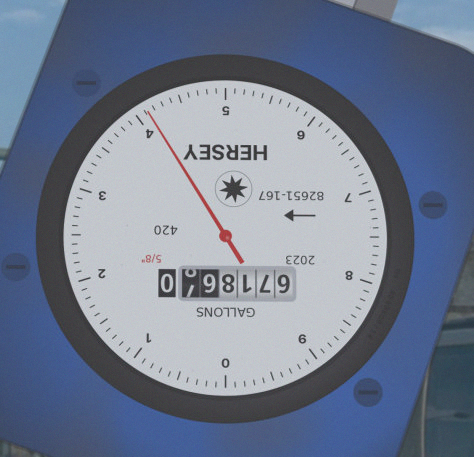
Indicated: 6718674.1
